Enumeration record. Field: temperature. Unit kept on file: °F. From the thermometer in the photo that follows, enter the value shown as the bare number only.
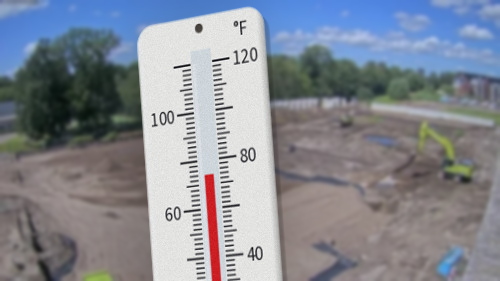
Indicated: 74
